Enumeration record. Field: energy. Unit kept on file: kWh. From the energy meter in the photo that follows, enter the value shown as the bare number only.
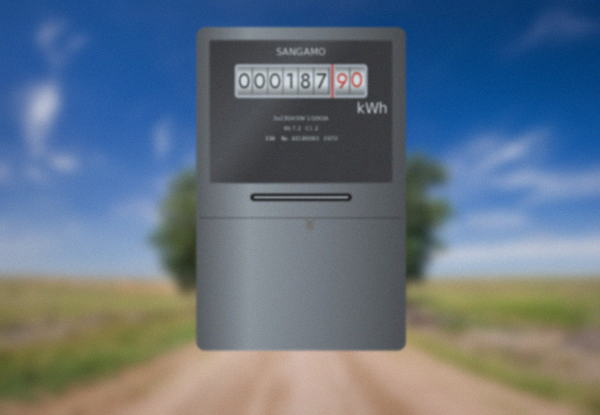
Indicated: 187.90
